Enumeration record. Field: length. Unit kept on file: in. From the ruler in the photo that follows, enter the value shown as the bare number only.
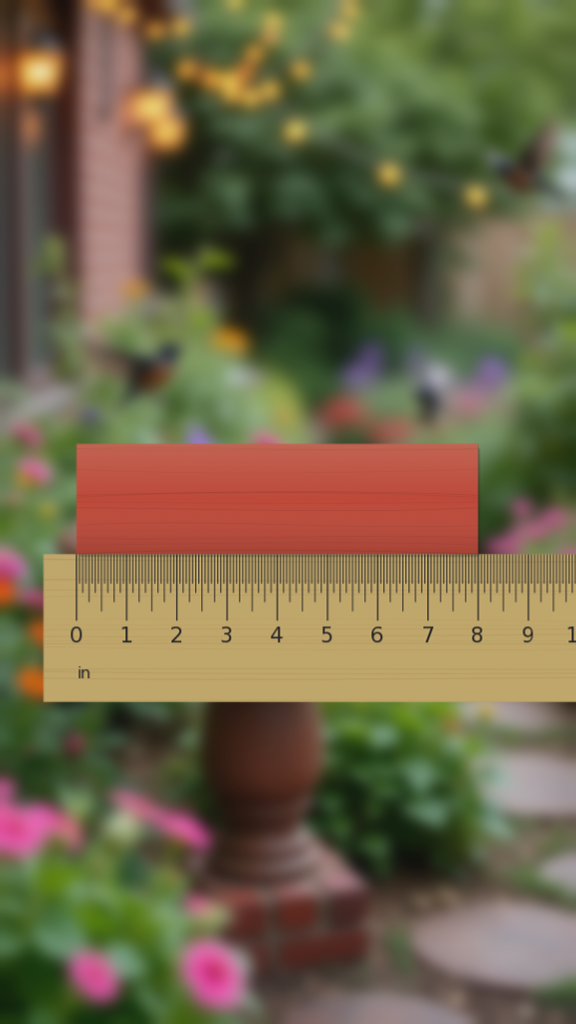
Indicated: 8
